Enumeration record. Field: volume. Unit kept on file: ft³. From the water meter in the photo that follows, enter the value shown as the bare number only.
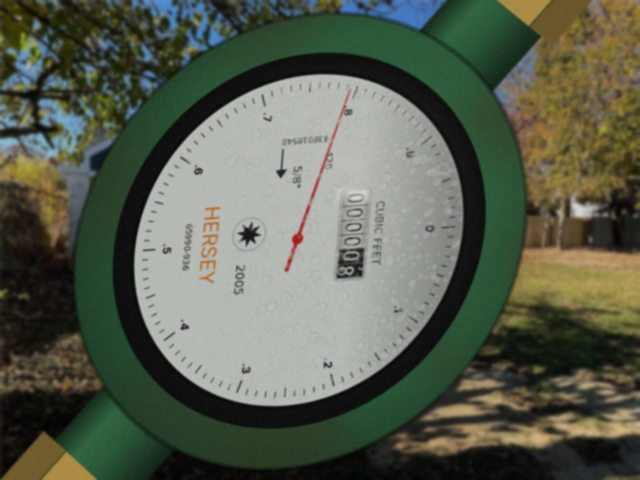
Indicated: 7.79
